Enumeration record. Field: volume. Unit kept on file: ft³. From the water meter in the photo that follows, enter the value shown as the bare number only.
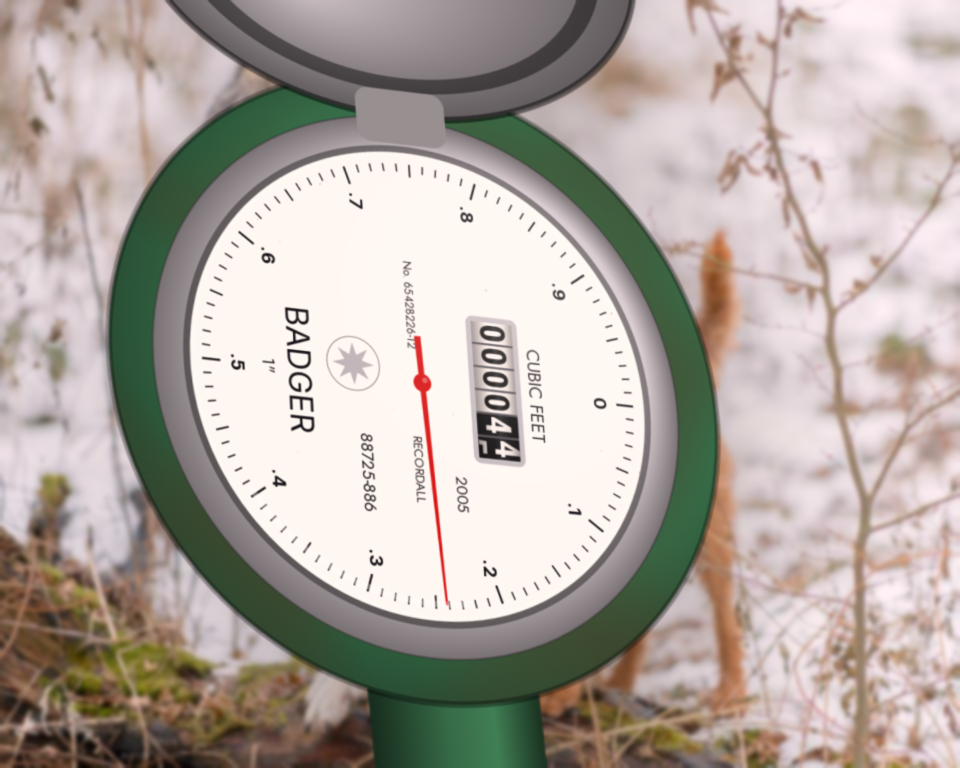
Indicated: 44.24
